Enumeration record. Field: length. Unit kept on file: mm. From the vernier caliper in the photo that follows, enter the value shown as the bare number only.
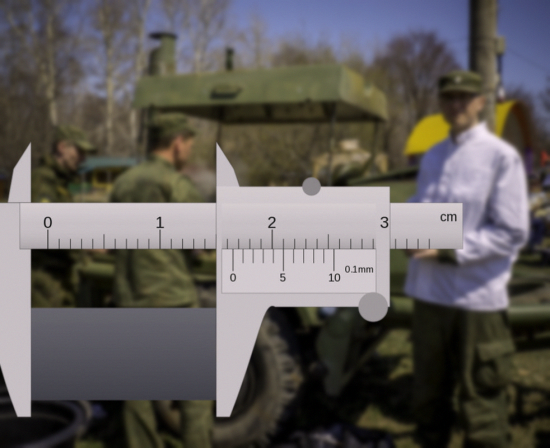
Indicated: 16.5
